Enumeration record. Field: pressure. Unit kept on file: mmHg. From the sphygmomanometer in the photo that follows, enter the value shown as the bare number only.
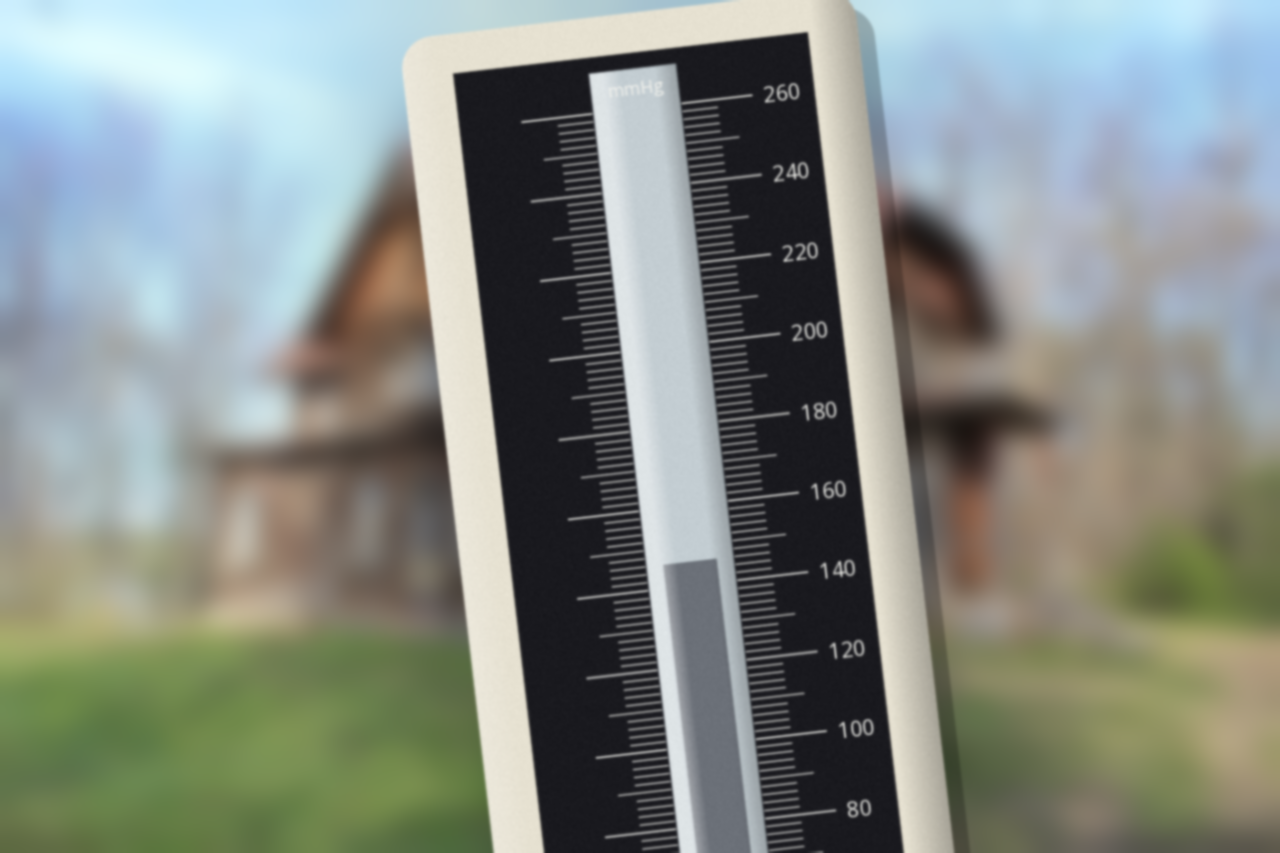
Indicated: 146
